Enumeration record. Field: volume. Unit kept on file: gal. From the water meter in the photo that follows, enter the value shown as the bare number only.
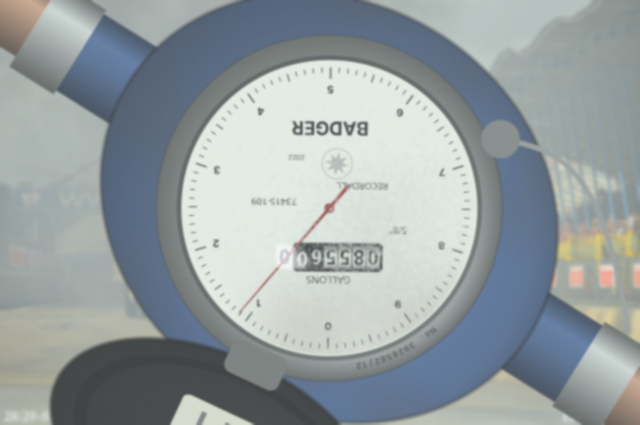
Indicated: 855601.1
